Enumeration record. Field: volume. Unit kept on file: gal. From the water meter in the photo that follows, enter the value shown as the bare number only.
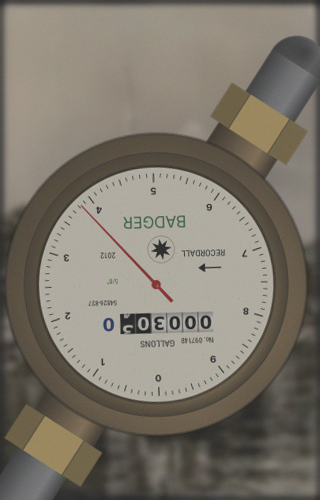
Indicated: 3033.8
